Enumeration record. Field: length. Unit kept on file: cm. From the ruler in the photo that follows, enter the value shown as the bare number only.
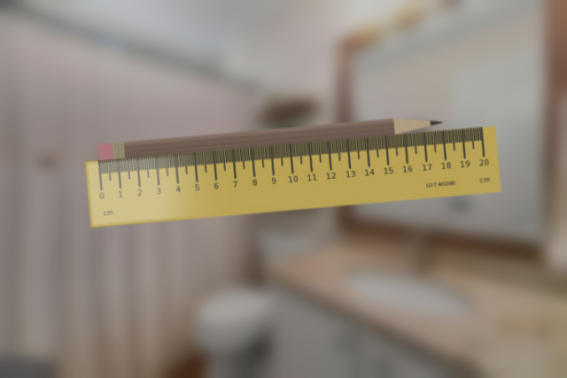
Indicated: 18
